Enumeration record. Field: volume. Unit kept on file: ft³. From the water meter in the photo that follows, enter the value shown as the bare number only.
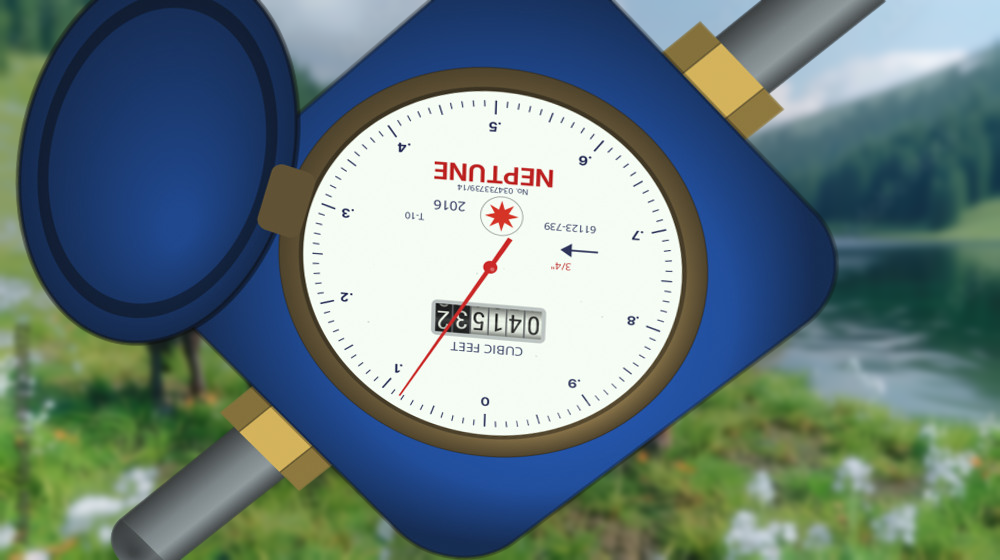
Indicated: 41532.08
